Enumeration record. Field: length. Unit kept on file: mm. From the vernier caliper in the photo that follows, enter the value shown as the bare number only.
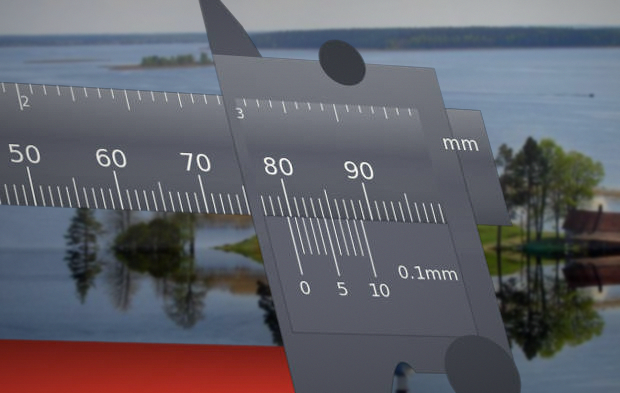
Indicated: 79.6
